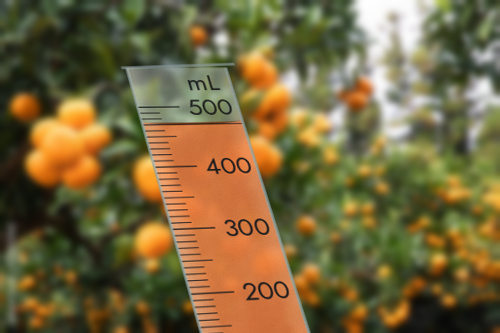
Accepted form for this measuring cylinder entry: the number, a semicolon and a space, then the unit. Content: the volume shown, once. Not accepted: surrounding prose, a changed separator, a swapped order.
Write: 470; mL
